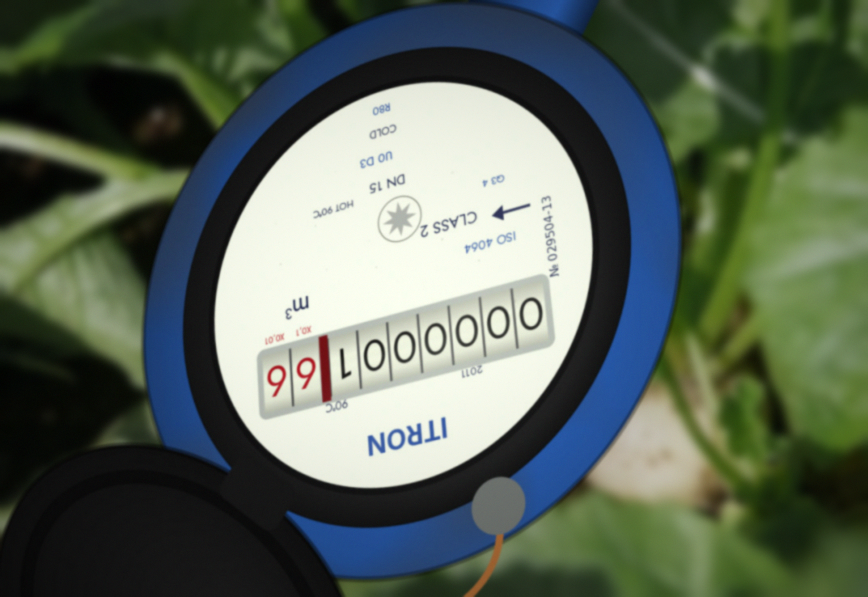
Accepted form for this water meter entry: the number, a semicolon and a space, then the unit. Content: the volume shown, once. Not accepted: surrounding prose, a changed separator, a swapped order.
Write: 1.66; m³
